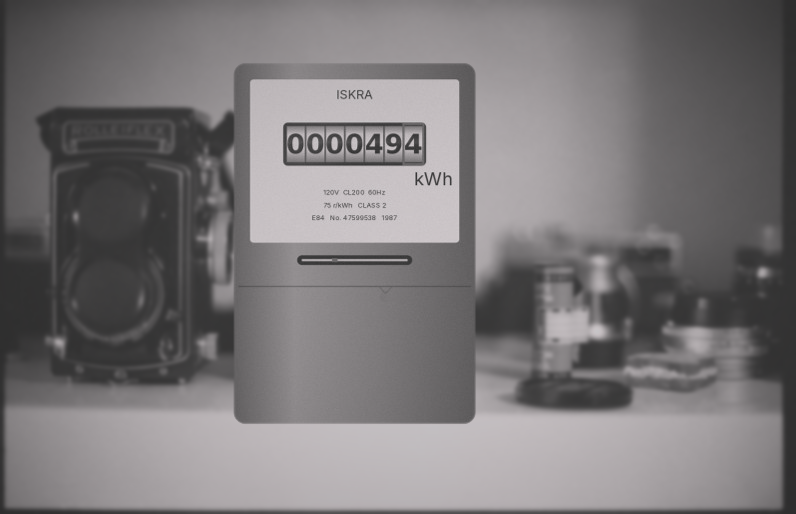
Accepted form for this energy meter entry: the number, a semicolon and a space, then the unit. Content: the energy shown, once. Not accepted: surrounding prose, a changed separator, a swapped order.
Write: 49.4; kWh
